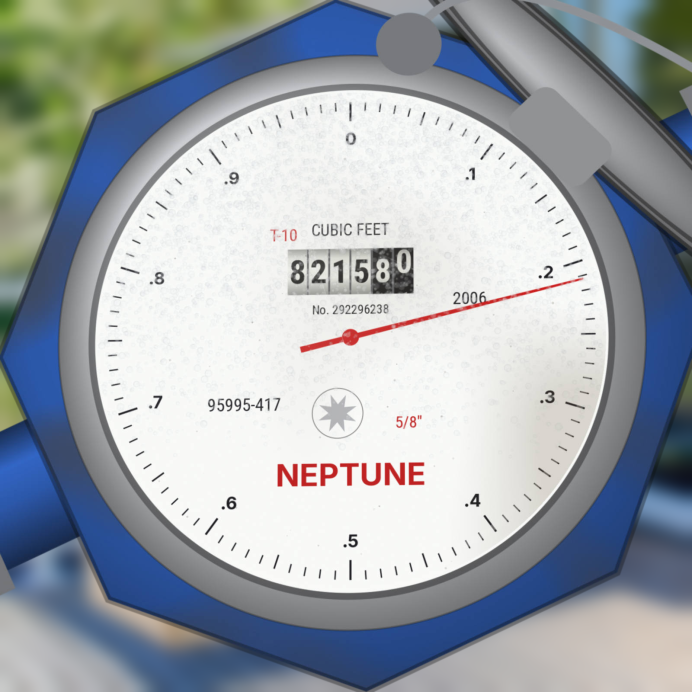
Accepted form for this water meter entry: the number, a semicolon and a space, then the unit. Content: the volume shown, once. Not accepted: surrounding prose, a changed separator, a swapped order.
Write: 821580.21; ft³
